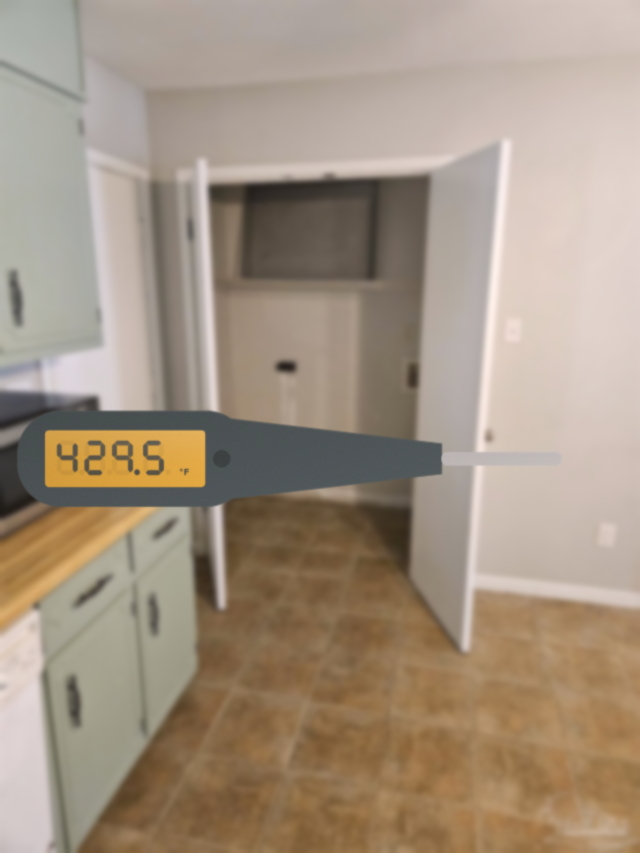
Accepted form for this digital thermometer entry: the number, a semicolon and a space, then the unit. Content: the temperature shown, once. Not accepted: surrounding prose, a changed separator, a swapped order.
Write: 429.5; °F
